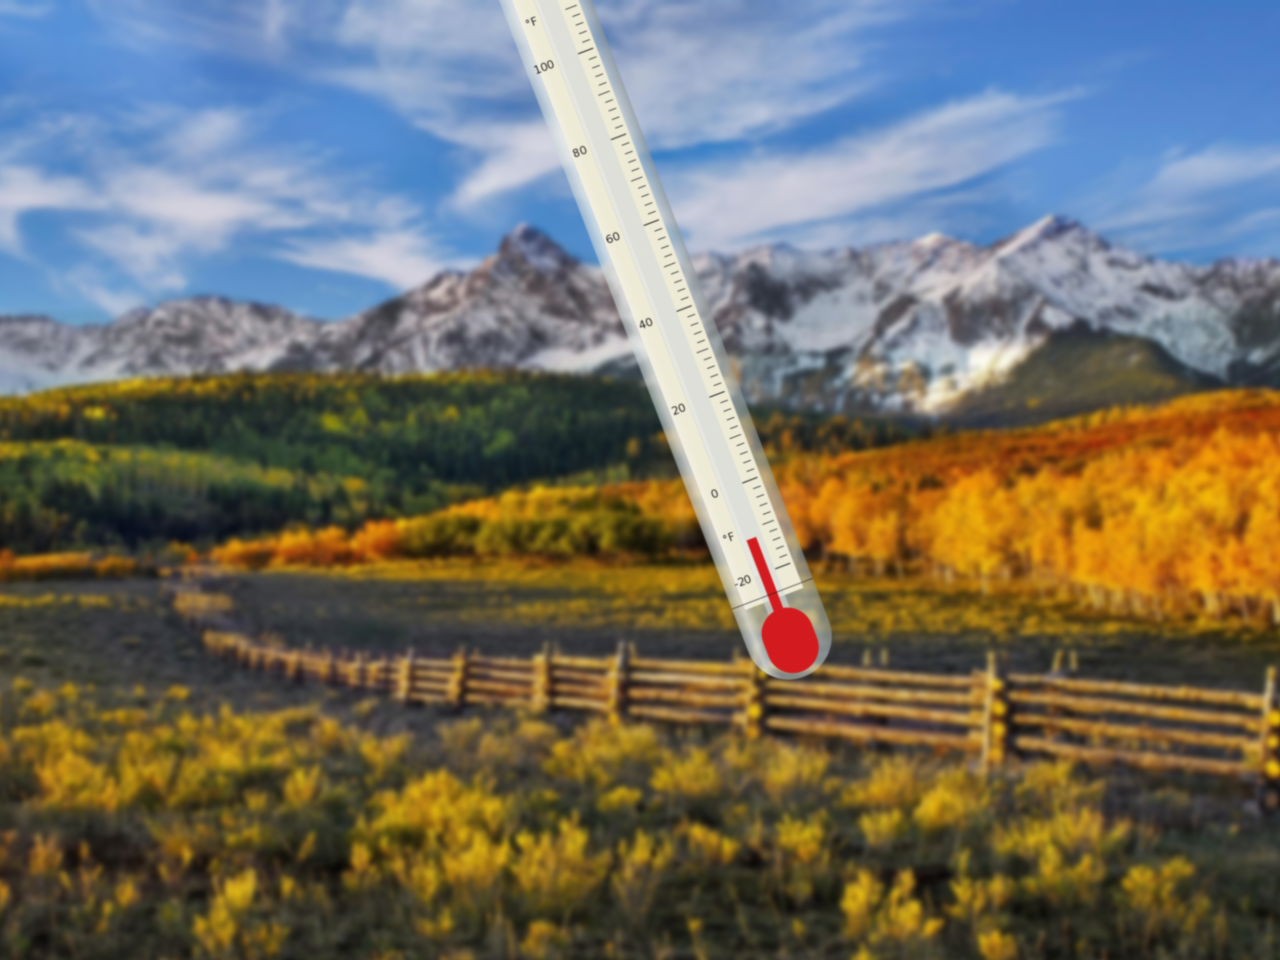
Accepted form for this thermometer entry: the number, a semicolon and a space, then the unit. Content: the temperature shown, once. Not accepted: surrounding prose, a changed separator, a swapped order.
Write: -12; °F
